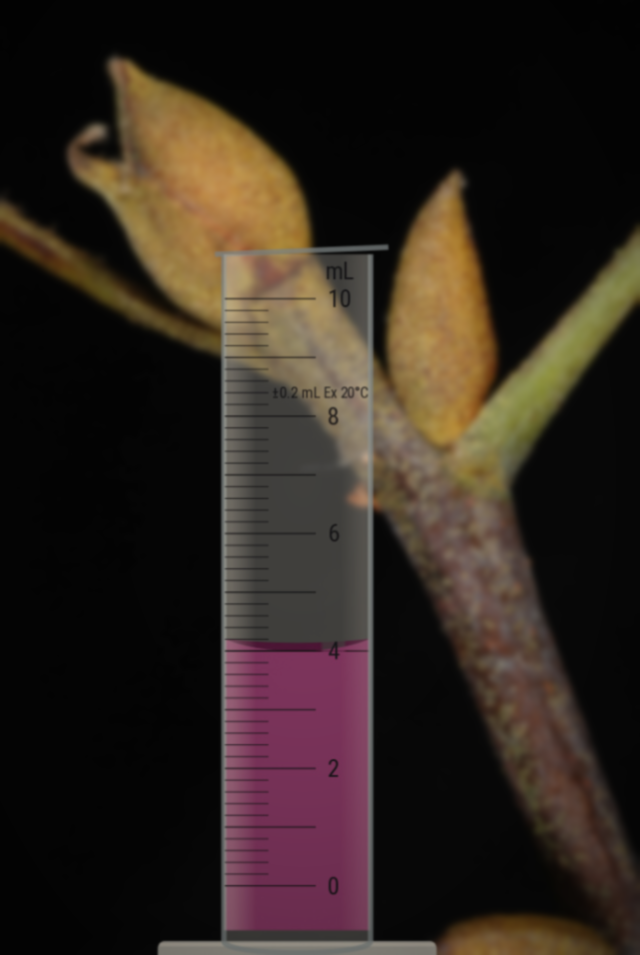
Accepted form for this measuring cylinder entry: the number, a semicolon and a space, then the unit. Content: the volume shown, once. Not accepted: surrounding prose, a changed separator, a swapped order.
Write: 4; mL
